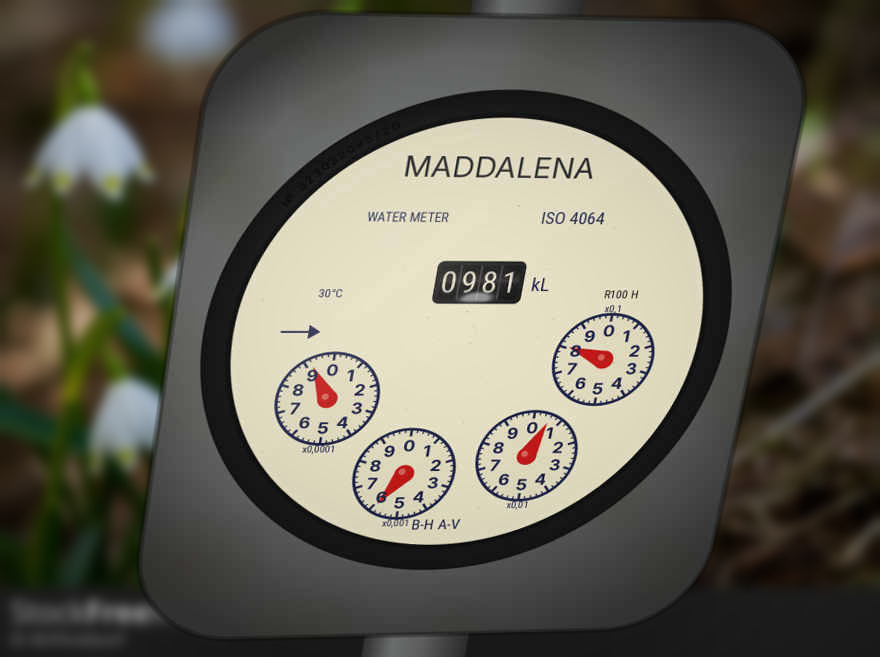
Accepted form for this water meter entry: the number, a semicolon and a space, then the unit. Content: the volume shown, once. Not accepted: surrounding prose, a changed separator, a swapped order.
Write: 981.8059; kL
